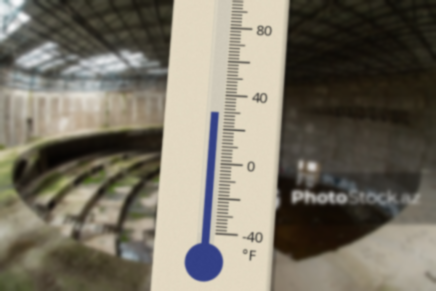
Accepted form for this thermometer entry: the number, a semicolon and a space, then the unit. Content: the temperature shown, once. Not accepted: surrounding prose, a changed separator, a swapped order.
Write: 30; °F
